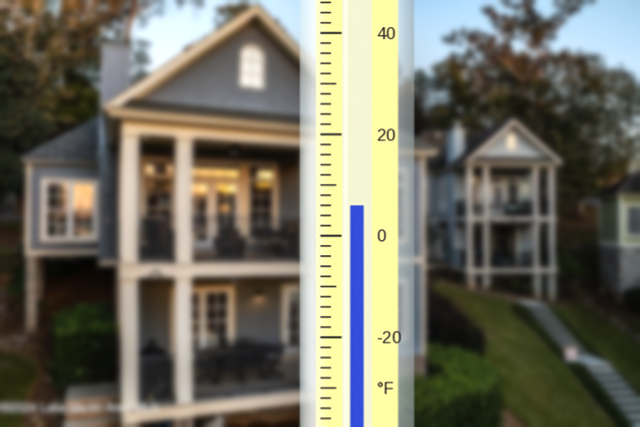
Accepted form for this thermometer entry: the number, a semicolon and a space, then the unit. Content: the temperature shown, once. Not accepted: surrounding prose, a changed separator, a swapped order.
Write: 6; °F
